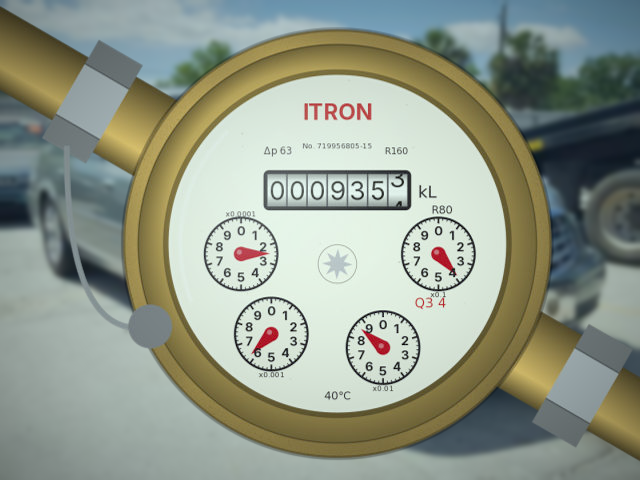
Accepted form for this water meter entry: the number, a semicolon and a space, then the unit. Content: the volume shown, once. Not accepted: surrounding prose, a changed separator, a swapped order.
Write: 9353.3862; kL
